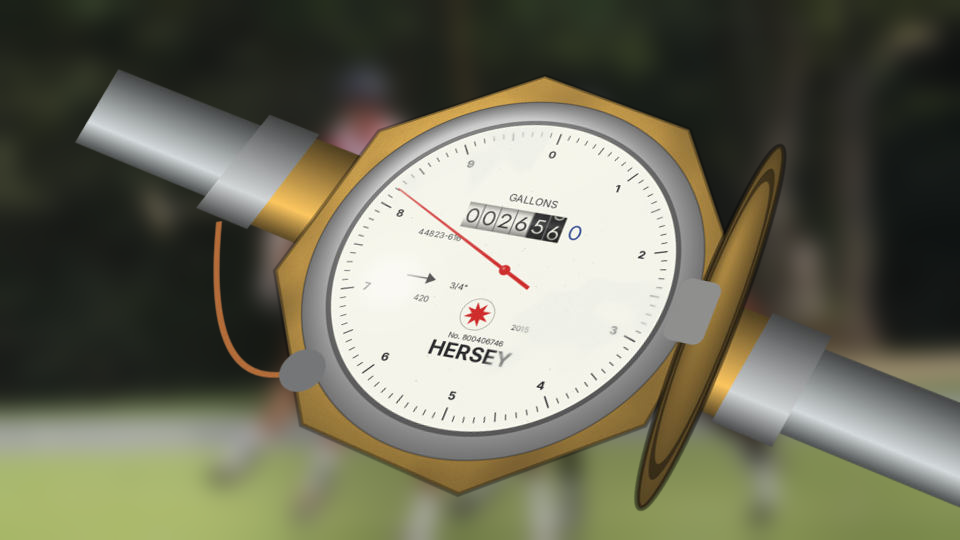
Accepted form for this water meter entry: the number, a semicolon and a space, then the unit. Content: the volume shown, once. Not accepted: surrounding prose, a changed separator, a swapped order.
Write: 26558.2; gal
